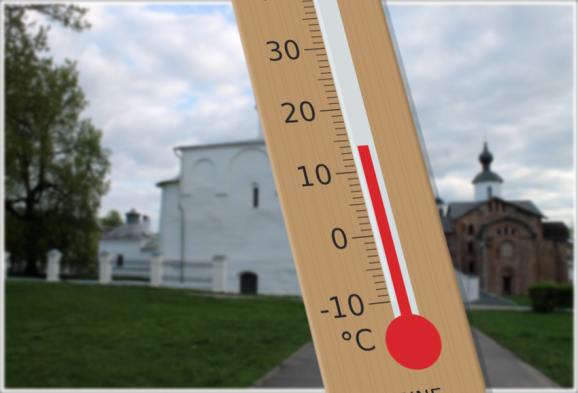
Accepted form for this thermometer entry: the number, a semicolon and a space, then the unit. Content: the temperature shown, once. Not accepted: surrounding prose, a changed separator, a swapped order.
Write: 14; °C
